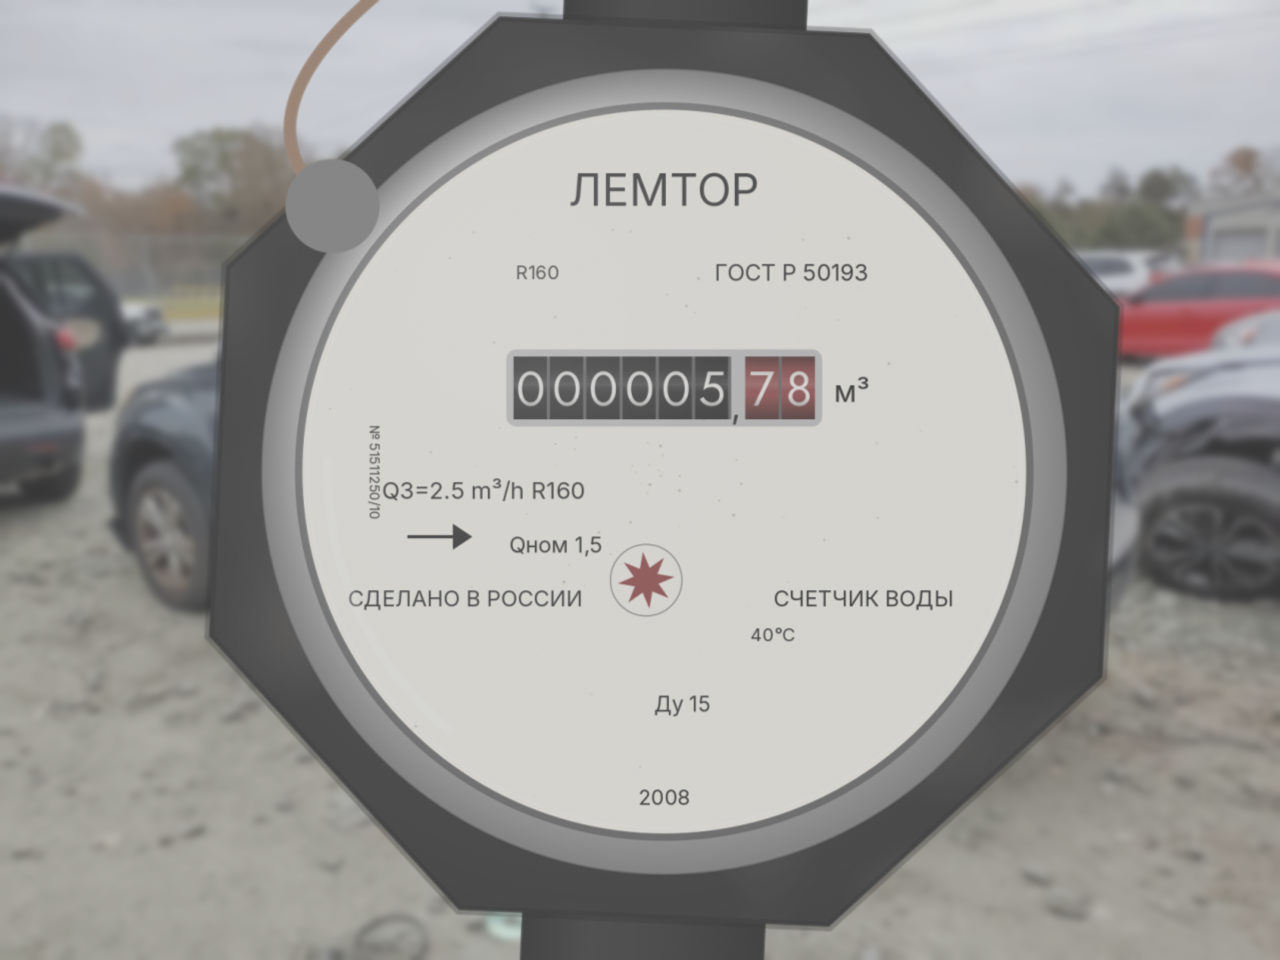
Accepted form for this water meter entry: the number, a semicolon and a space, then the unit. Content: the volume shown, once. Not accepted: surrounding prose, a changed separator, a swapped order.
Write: 5.78; m³
